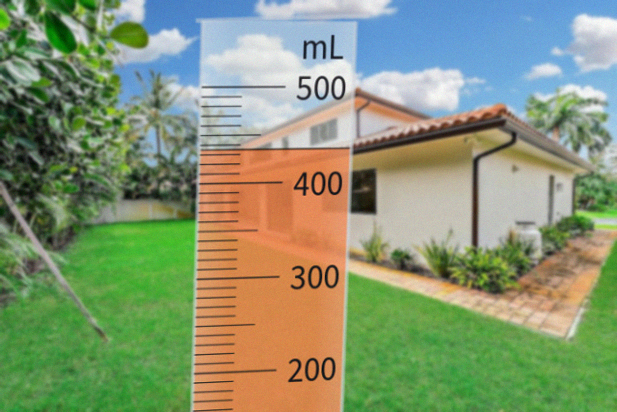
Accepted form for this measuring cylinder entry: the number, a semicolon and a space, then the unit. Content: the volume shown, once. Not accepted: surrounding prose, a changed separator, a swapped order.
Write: 435; mL
